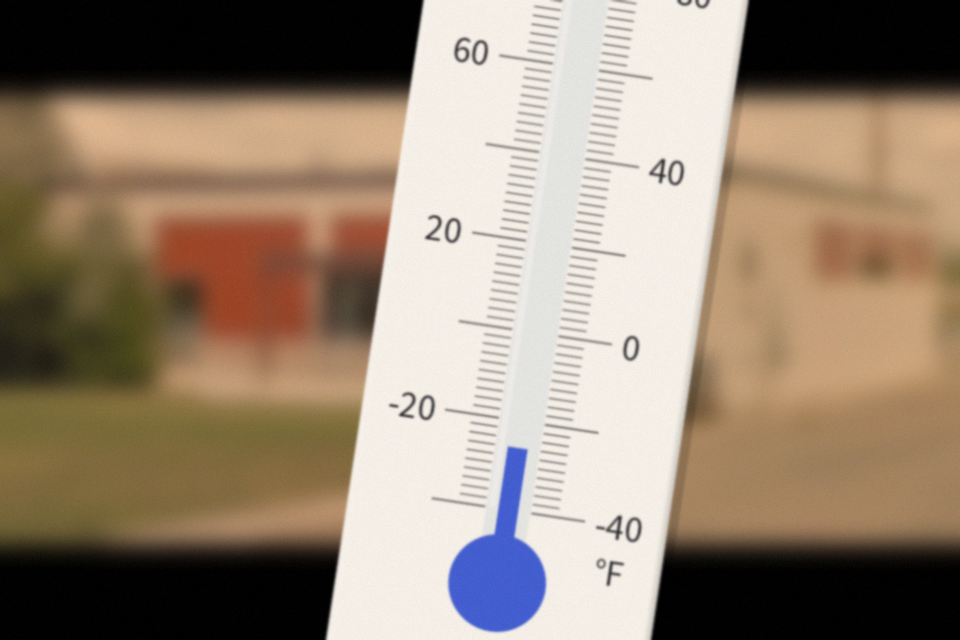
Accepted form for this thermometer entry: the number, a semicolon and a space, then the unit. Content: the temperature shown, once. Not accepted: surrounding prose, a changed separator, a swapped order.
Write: -26; °F
